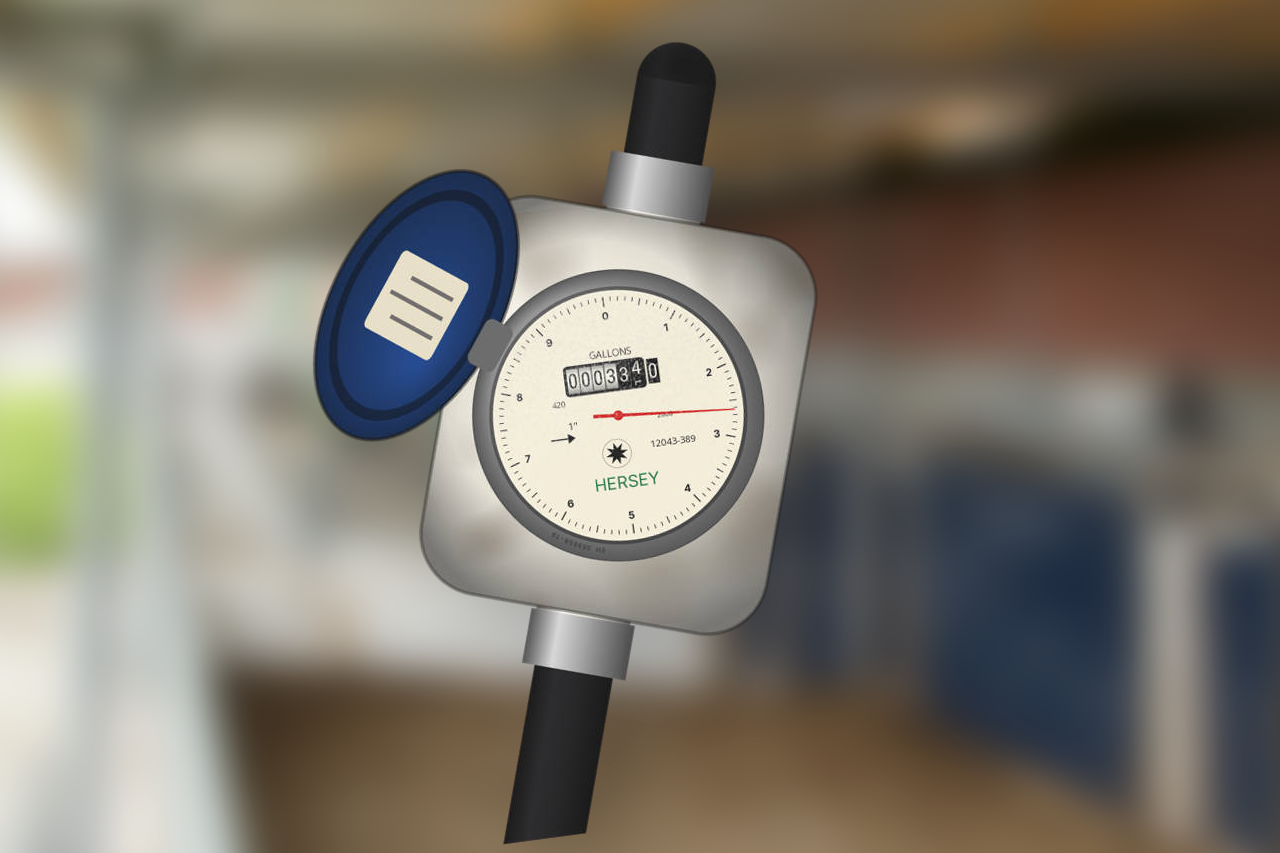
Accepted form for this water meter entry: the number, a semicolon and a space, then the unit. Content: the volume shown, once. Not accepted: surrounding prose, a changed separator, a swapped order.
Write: 3342.6; gal
